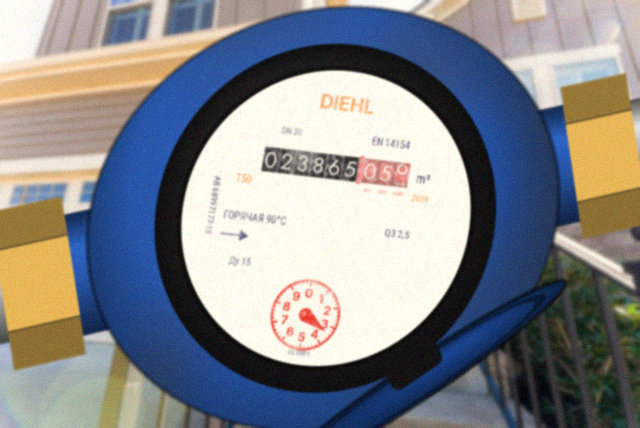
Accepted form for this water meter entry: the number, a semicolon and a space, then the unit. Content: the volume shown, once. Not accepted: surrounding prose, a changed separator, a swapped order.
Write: 23865.0563; m³
